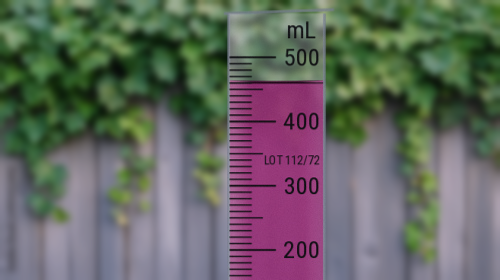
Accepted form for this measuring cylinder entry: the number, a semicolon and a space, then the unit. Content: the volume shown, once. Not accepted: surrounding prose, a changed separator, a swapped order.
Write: 460; mL
